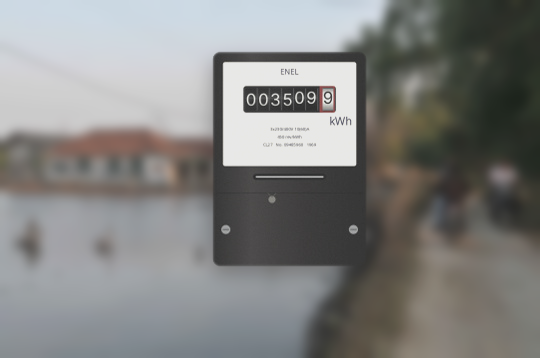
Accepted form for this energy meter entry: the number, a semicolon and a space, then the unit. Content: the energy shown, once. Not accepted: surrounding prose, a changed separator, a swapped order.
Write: 3509.9; kWh
